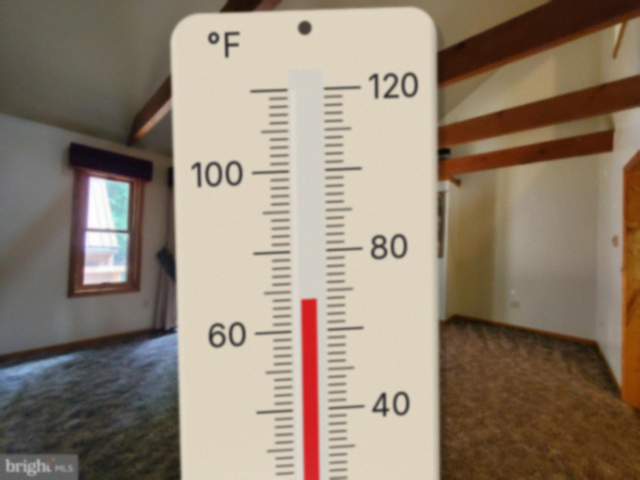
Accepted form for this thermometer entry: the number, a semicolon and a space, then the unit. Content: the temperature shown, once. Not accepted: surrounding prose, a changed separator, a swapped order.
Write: 68; °F
